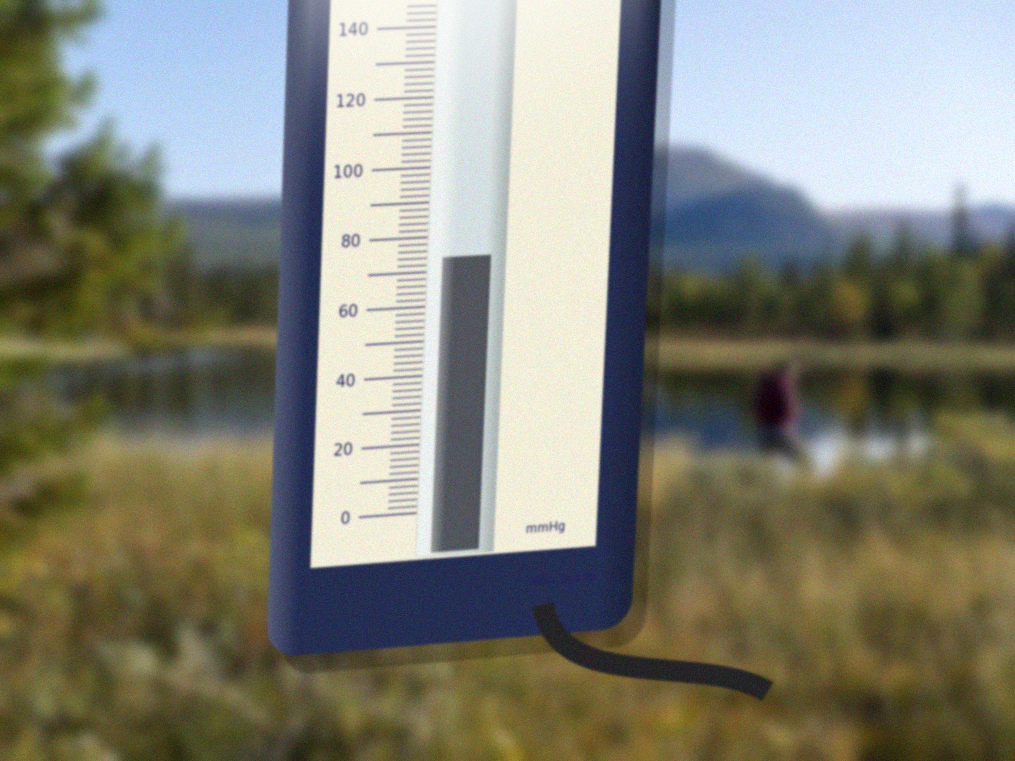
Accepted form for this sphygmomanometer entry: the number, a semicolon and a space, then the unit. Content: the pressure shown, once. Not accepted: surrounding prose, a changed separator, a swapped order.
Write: 74; mmHg
